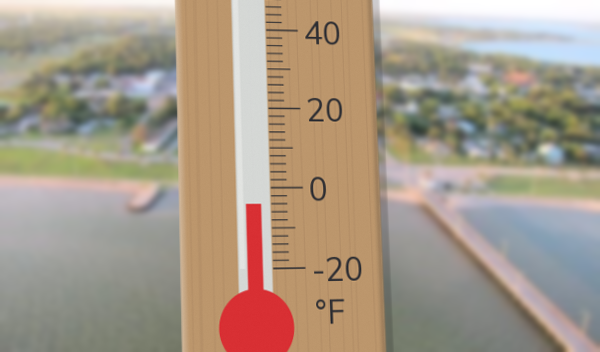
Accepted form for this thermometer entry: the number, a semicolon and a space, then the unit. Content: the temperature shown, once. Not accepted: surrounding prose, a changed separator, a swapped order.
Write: -4; °F
